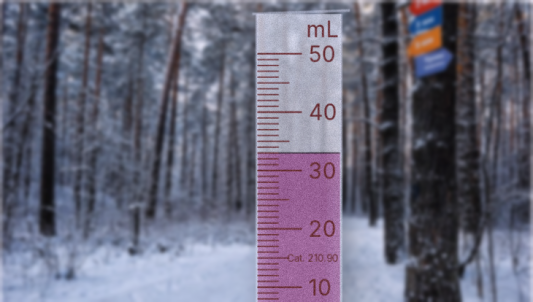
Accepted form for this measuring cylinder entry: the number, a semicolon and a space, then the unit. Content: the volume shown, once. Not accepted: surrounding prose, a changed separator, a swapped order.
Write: 33; mL
